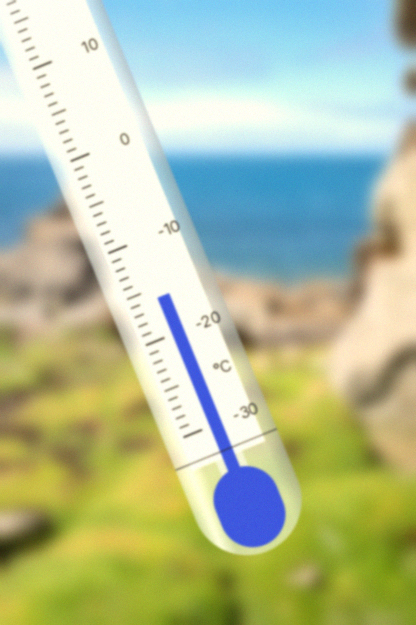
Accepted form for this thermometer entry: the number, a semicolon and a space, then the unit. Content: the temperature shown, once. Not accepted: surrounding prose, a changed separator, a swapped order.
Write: -16; °C
